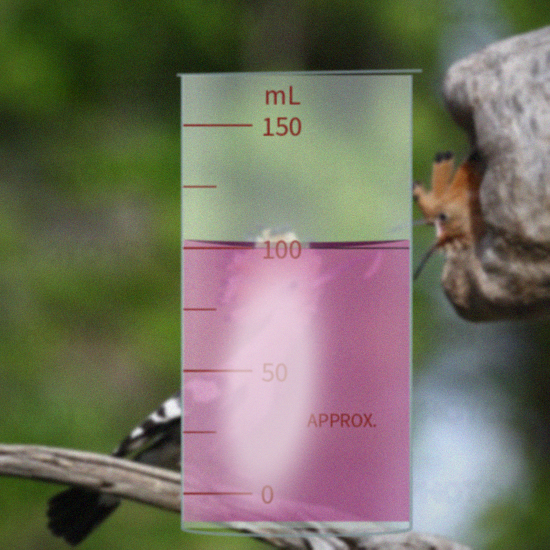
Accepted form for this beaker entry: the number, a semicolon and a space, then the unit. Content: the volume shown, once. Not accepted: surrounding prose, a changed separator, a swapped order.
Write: 100; mL
